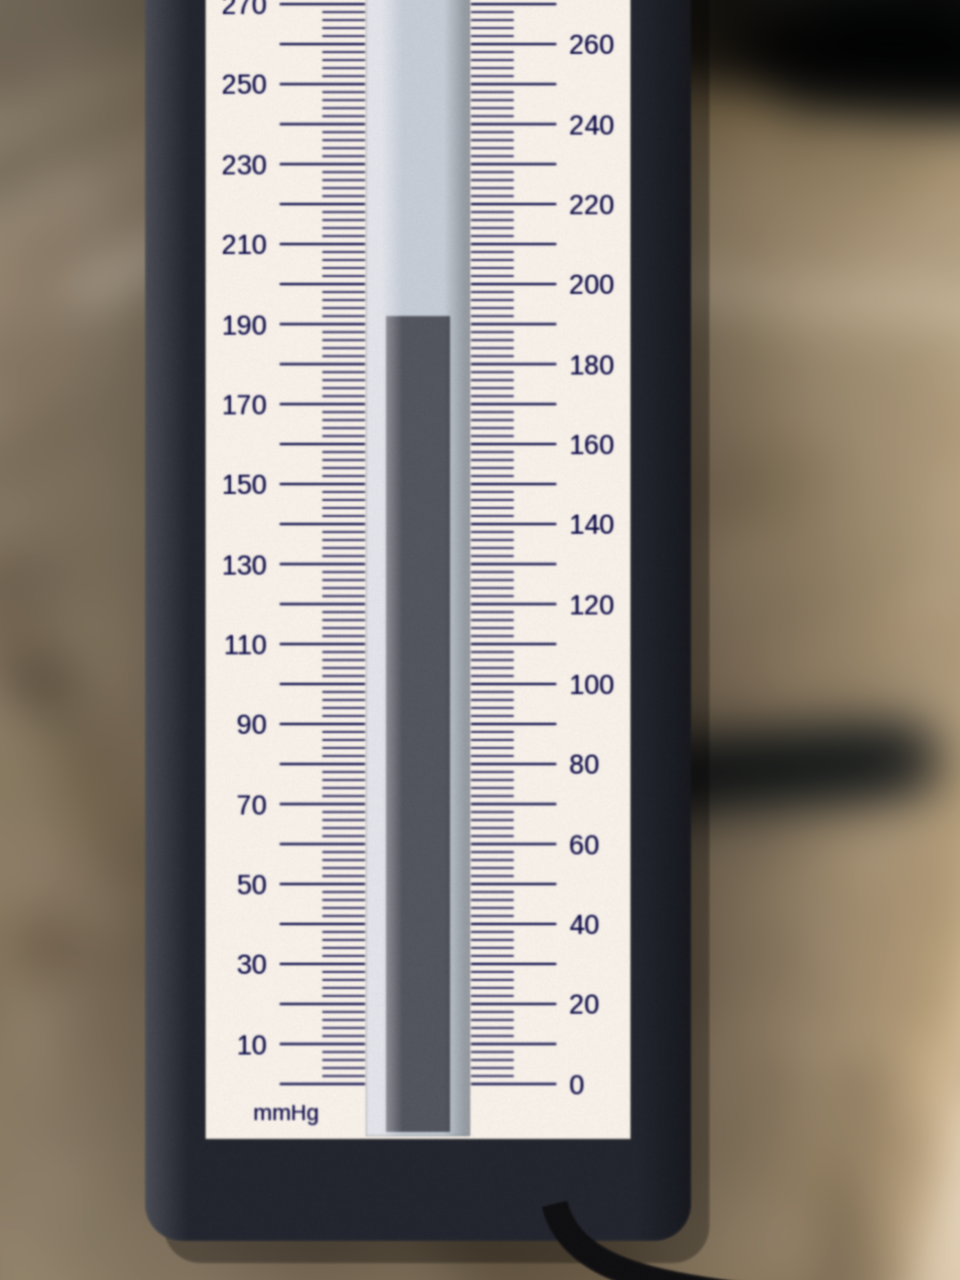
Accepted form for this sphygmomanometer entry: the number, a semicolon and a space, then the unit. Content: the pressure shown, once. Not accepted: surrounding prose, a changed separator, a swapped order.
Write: 192; mmHg
